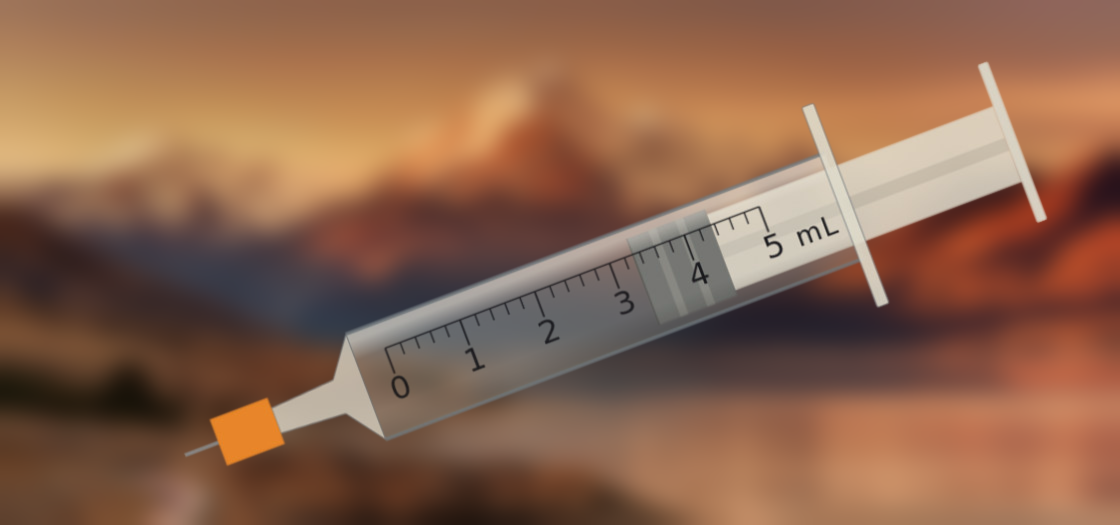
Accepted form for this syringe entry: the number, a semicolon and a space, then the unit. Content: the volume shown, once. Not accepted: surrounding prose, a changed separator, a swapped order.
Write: 3.3; mL
